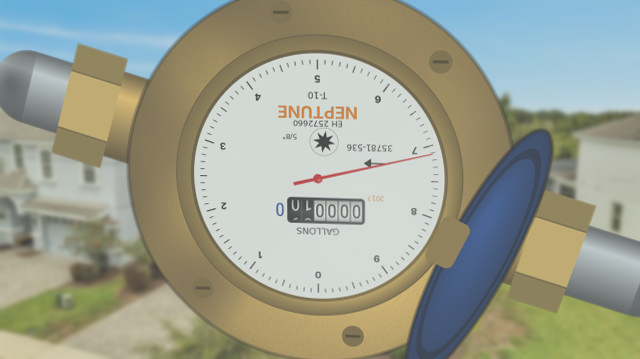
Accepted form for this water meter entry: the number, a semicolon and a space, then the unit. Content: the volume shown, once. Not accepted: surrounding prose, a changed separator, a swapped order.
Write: 97.1; gal
